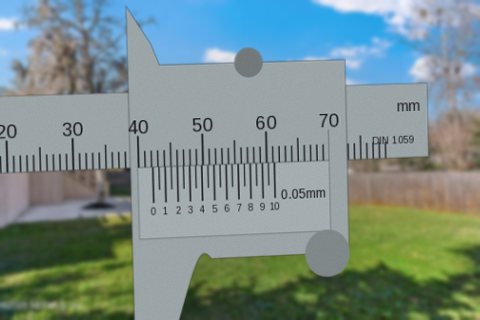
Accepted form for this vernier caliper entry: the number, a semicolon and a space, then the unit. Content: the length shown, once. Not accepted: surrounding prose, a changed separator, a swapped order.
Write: 42.2; mm
